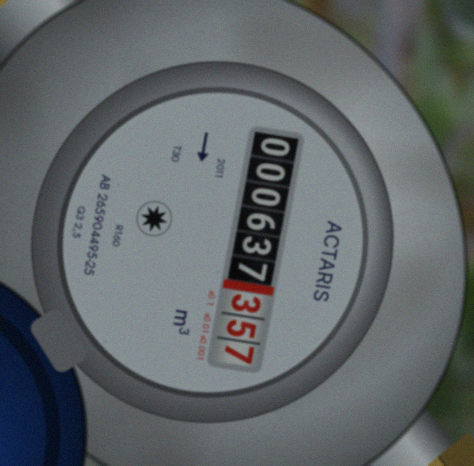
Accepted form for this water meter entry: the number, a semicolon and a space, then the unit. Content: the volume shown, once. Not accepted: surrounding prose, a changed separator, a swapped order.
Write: 637.357; m³
